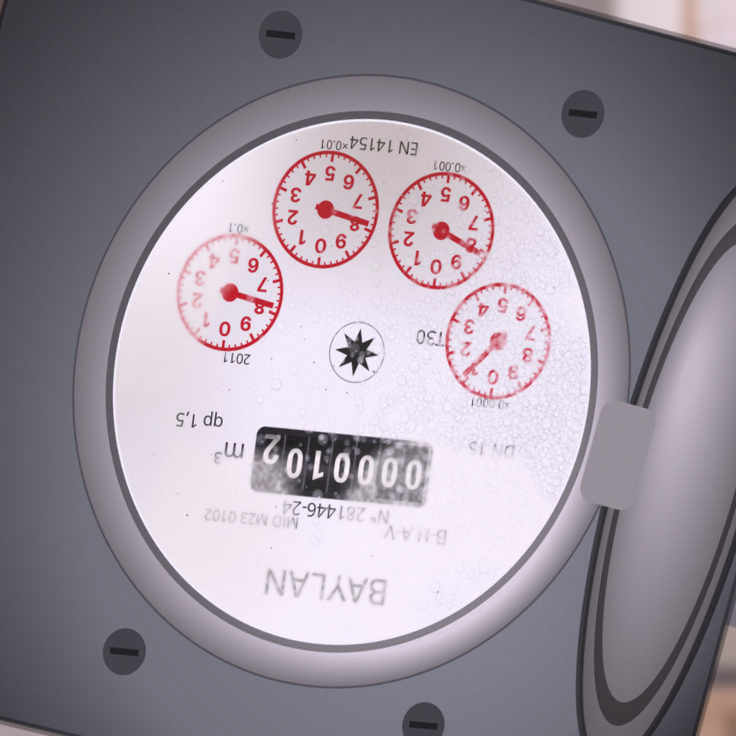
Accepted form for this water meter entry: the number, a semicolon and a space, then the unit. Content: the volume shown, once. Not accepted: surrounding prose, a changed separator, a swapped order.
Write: 101.7781; m³
